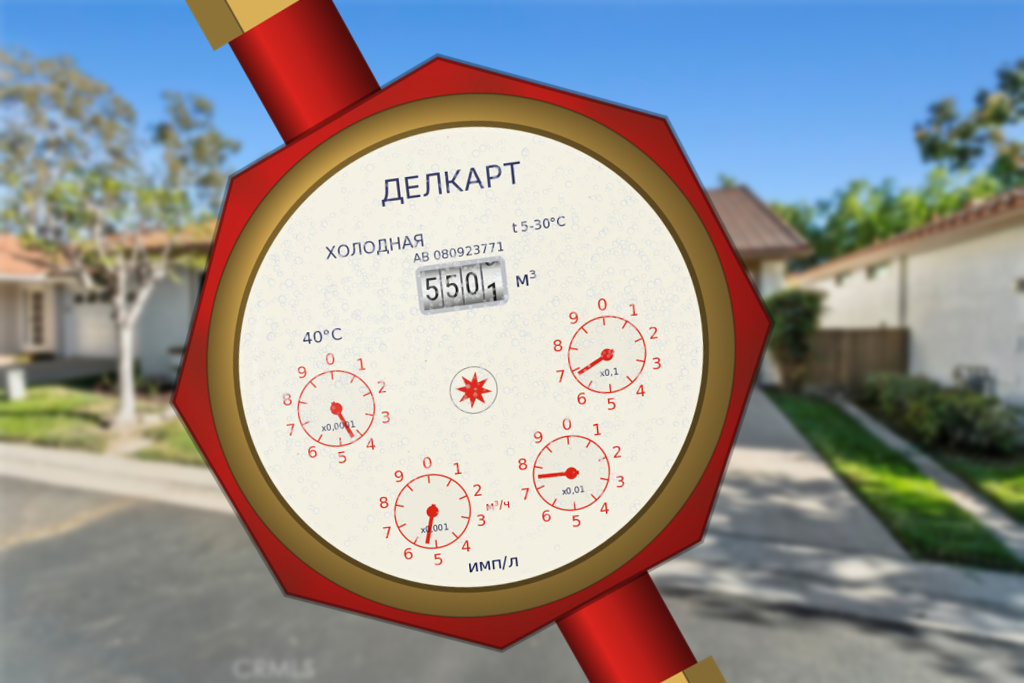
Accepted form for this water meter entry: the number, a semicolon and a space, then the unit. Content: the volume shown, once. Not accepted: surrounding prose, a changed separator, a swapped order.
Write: 5500.6754; m³
